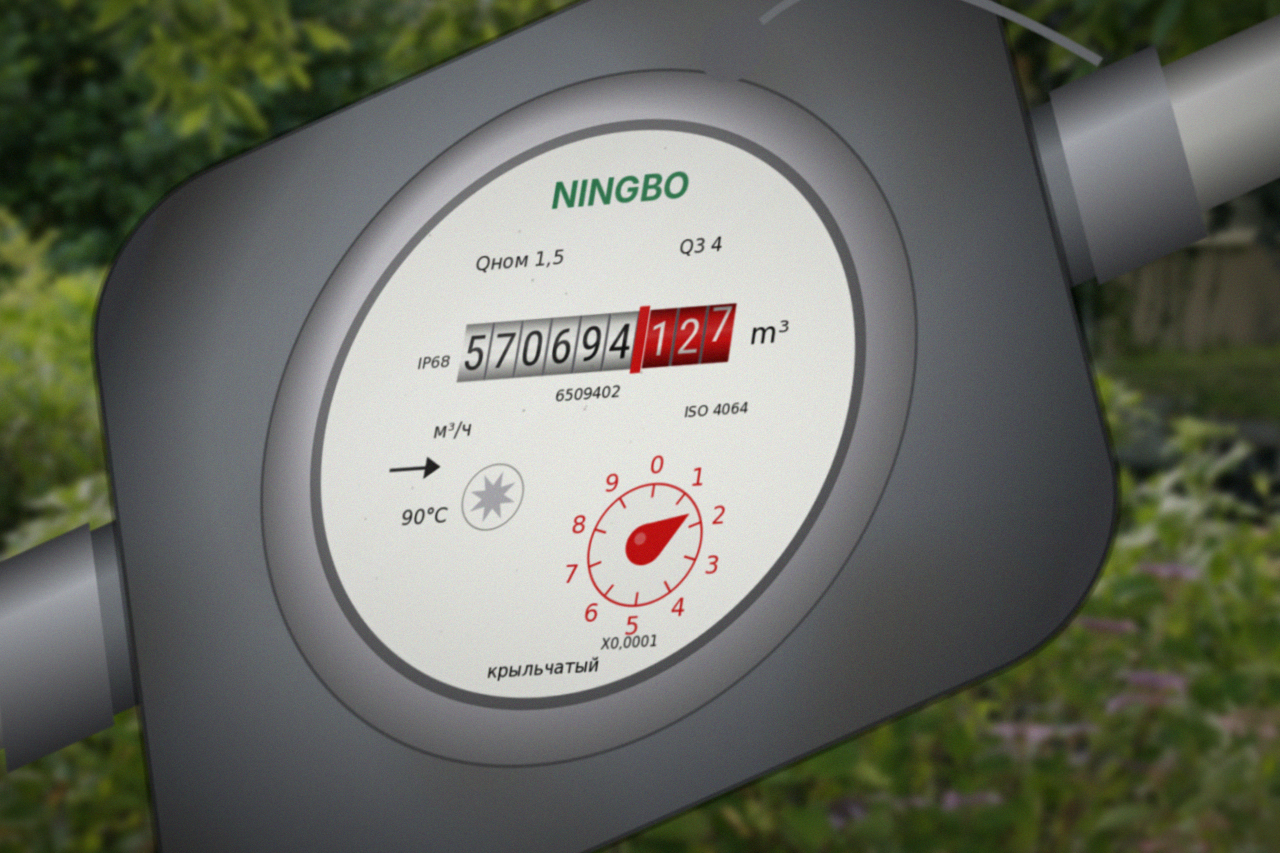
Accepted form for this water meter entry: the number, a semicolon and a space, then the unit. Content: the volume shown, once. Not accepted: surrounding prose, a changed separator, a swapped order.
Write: 570694.1271; m³
